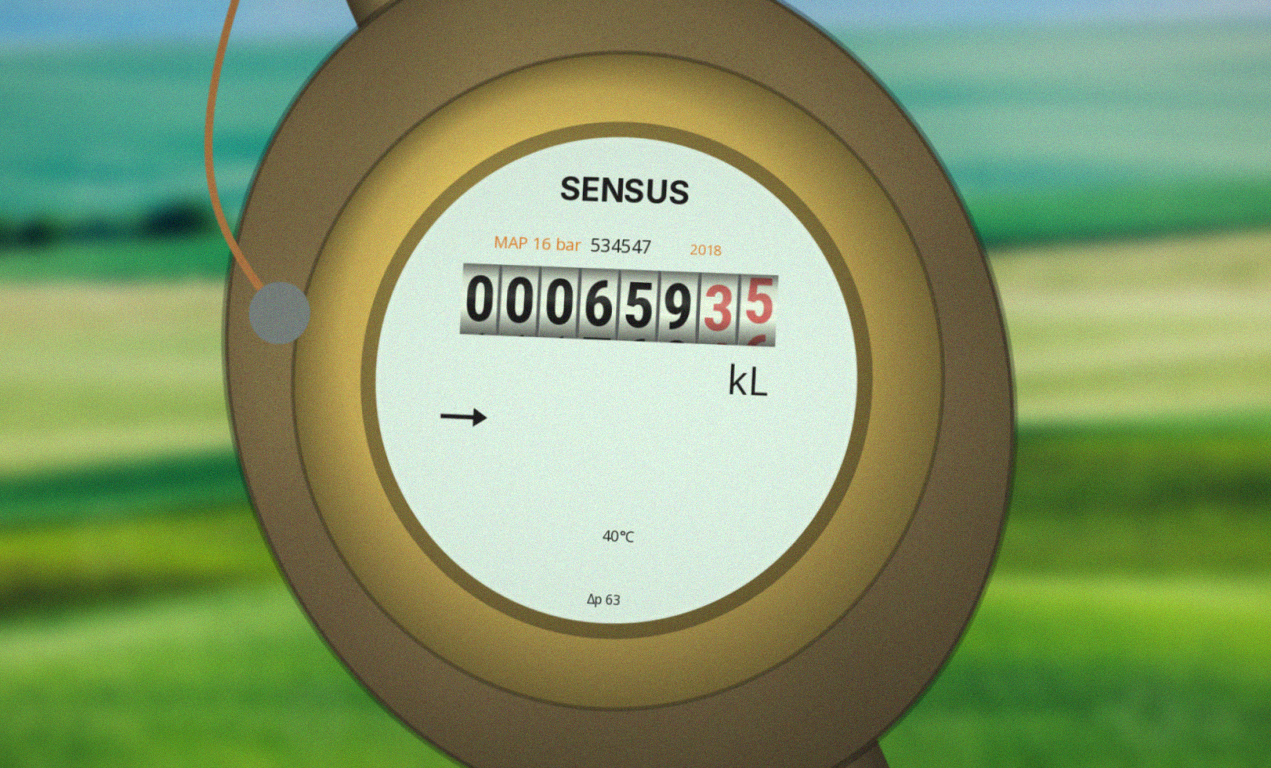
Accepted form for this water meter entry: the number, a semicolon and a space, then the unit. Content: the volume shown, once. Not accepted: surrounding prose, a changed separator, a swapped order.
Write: 659.35; kL
